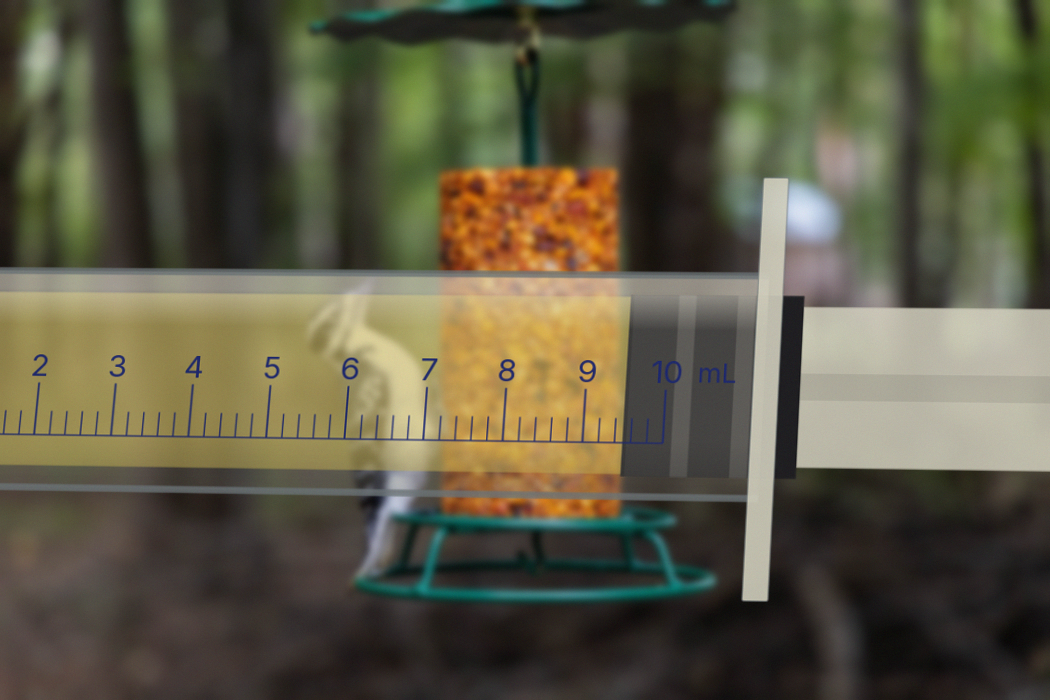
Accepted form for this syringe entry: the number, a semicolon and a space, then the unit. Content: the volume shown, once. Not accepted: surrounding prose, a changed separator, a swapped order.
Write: 9.5; mL
